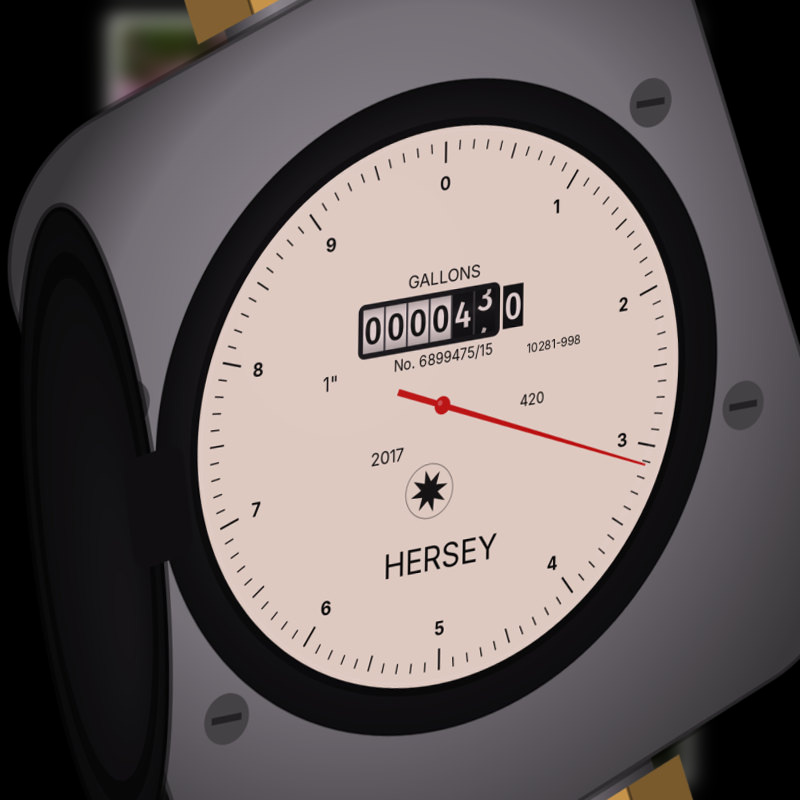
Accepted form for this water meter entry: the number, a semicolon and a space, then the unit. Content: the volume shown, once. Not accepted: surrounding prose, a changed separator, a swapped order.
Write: 433.1; gal
